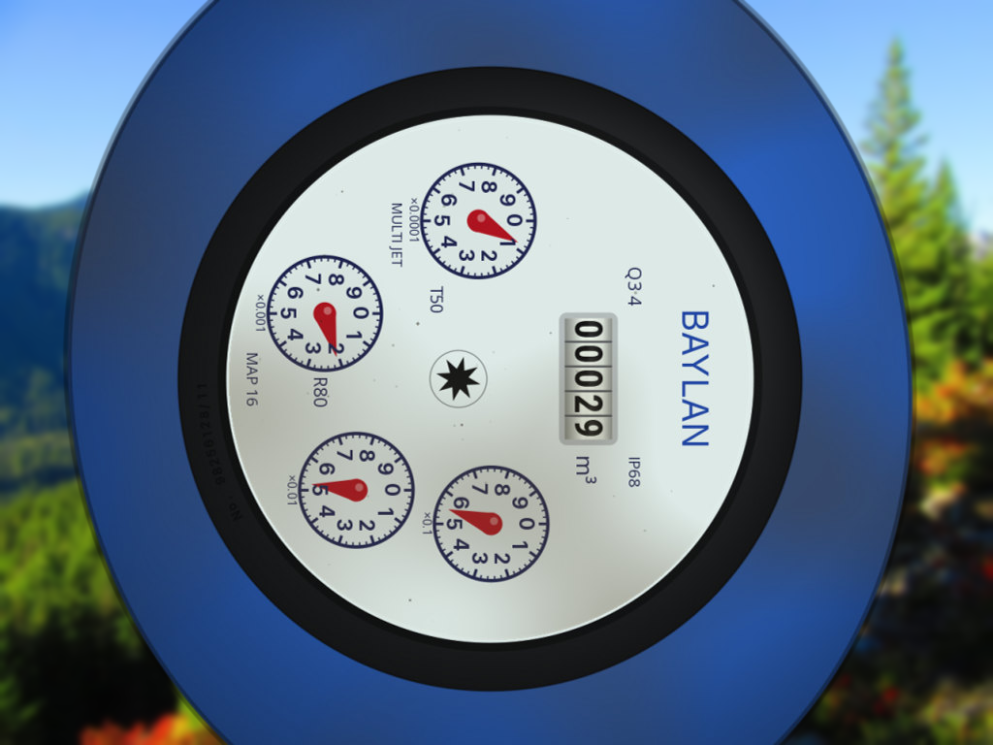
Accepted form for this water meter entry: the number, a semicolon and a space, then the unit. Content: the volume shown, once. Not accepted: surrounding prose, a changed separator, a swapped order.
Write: 29.5520; m³
